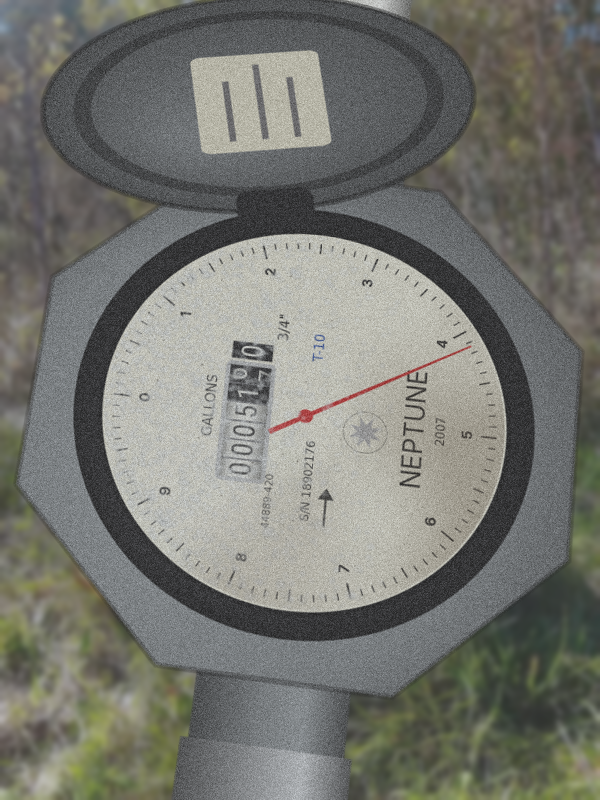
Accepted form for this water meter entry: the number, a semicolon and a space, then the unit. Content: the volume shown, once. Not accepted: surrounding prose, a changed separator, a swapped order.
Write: 5164.1; gal
